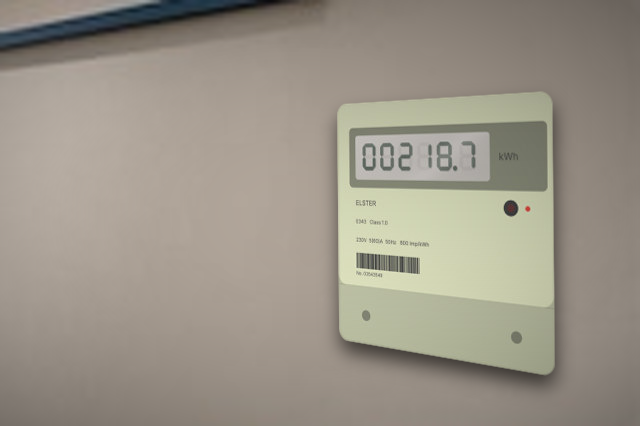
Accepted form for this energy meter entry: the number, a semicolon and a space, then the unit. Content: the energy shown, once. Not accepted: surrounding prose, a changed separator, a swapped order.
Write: 218.7; kWh
